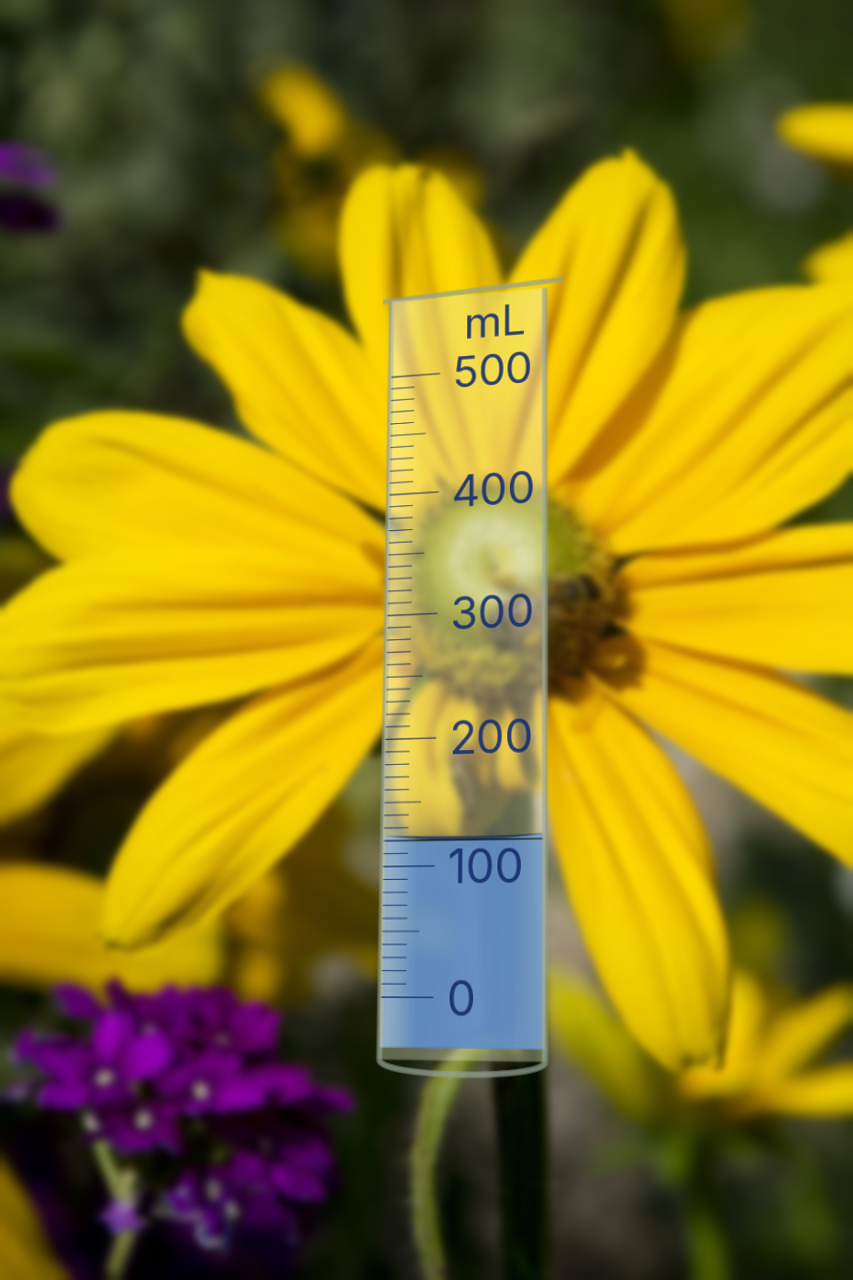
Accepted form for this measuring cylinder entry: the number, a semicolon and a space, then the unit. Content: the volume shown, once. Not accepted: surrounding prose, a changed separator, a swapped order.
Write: 120; mL
